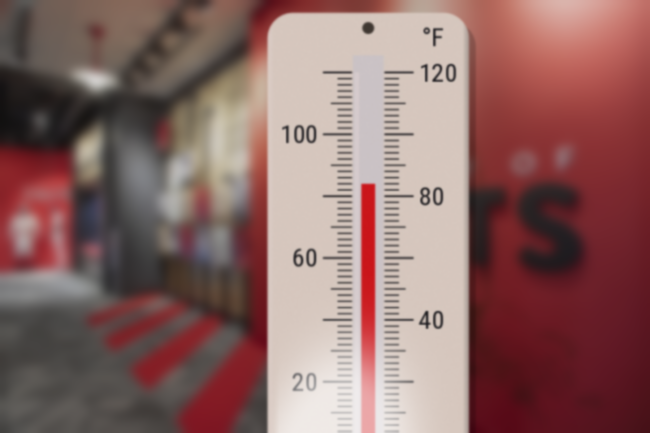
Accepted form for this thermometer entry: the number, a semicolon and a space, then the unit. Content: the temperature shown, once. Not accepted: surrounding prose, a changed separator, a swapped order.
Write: 84; °F
